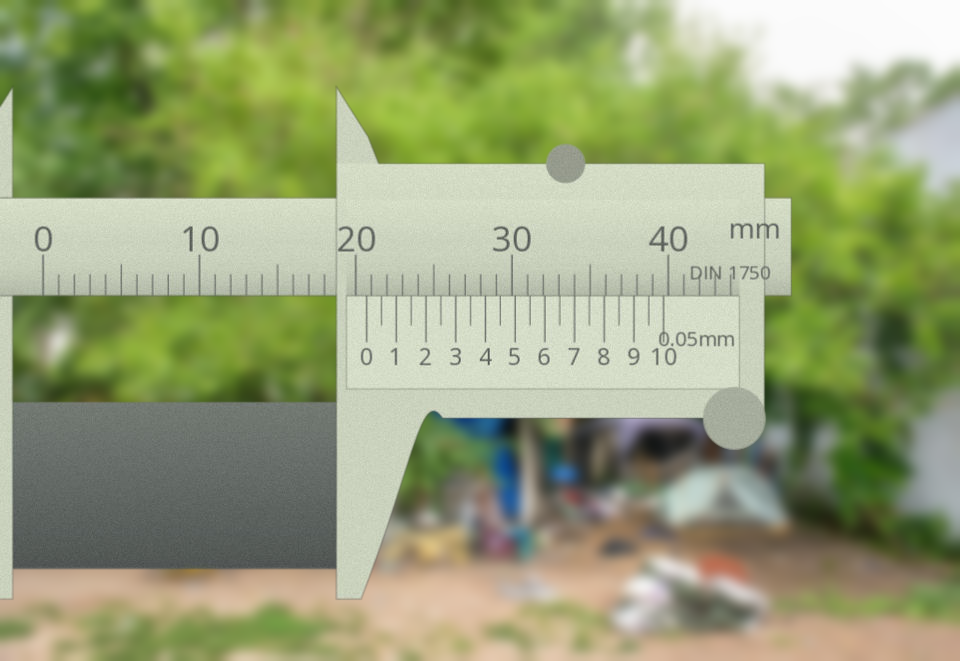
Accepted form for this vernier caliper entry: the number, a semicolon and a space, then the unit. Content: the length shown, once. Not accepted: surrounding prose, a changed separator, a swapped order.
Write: 20.7; mm
